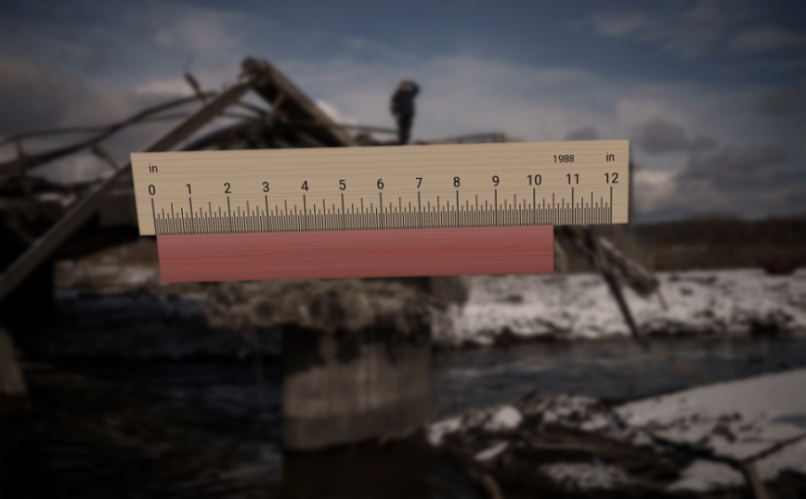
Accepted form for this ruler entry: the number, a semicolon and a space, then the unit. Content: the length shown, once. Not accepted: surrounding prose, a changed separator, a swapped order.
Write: 10.5; in
